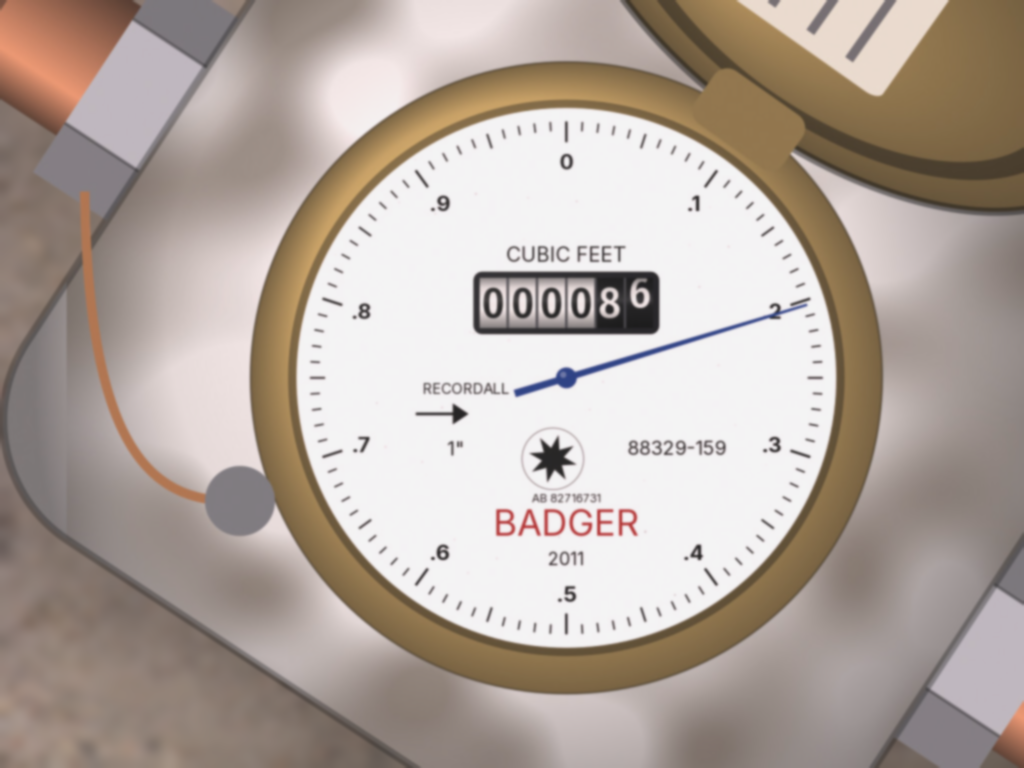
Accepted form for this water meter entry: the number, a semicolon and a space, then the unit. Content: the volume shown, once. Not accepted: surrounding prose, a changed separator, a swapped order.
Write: 86.20; ft³
